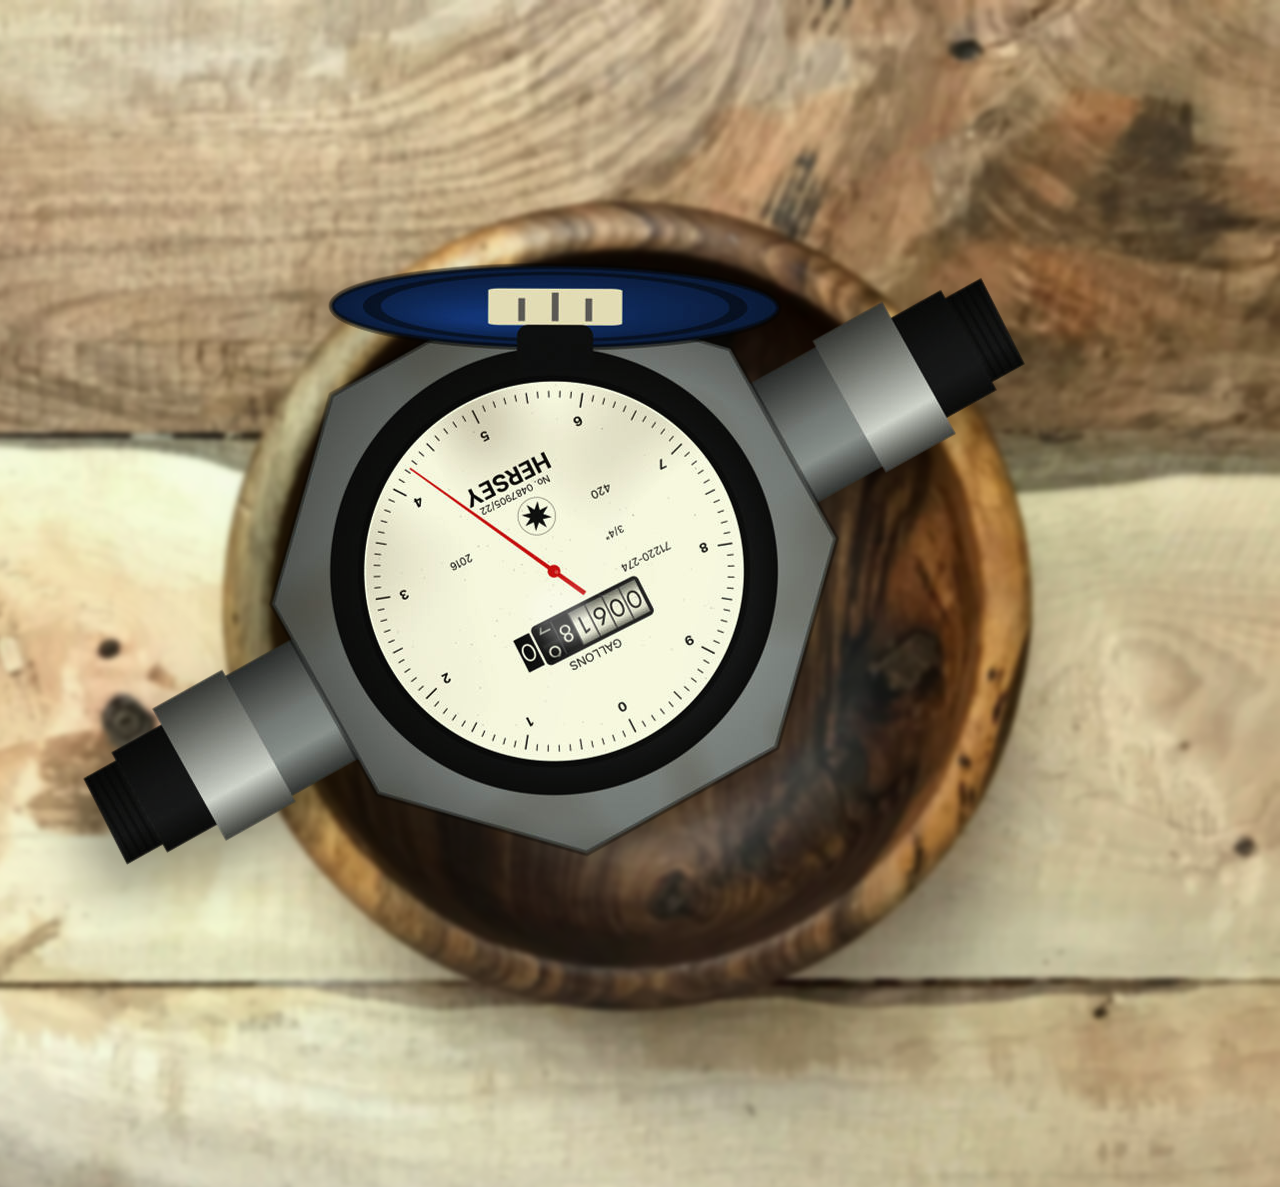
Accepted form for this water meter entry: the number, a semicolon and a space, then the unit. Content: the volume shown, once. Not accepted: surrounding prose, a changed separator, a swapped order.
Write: 61864.2; gal
